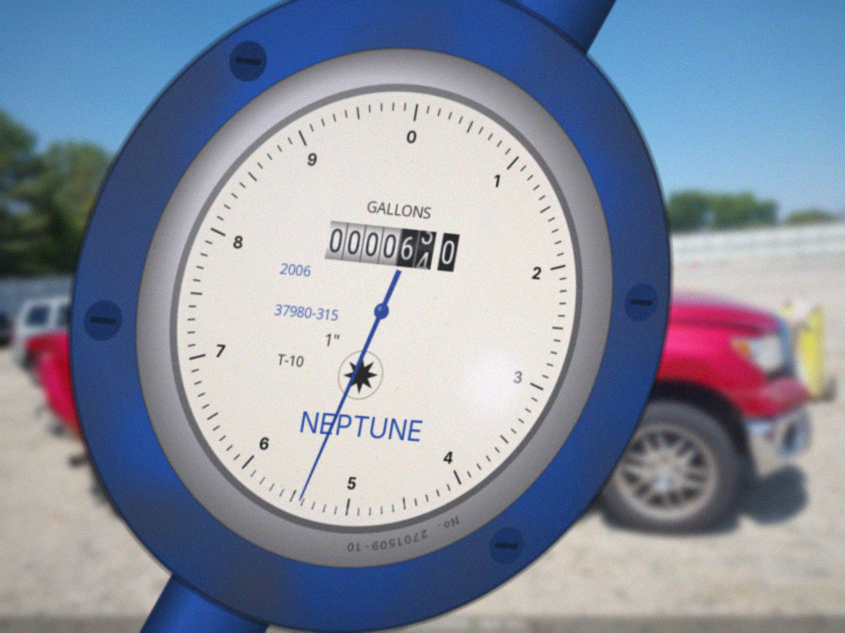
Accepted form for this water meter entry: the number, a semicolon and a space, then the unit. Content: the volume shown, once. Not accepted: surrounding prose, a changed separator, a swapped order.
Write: 635.4; gal
